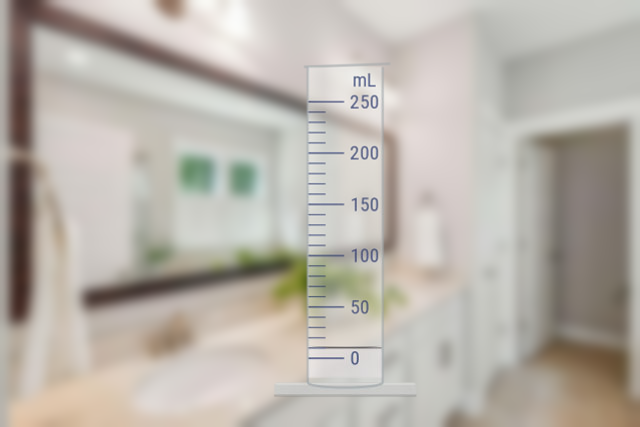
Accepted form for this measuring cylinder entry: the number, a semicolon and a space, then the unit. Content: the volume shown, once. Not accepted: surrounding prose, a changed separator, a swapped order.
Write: 10; mL
